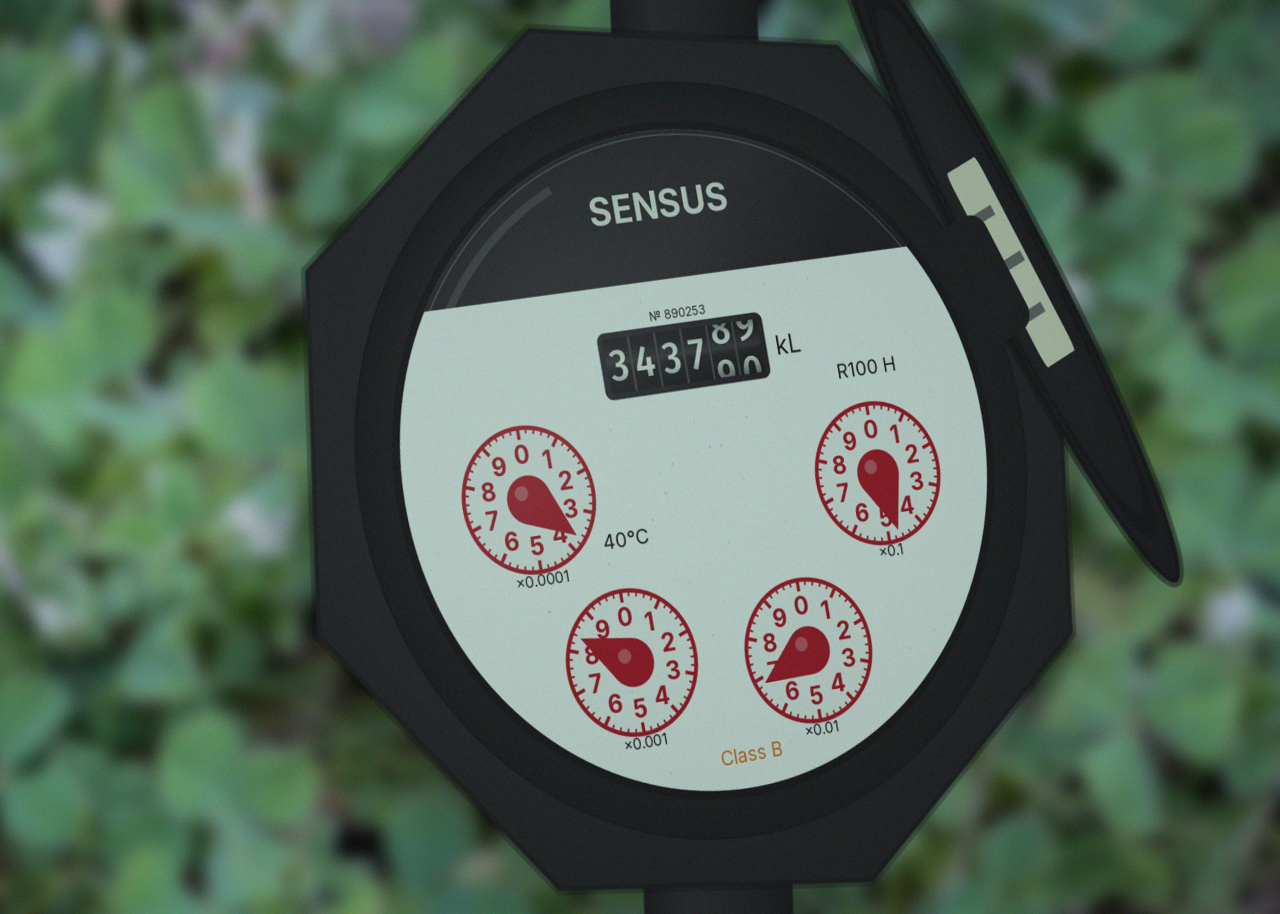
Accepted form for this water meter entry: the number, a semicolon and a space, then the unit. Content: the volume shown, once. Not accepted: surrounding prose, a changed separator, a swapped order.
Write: 343789.4683; kL
